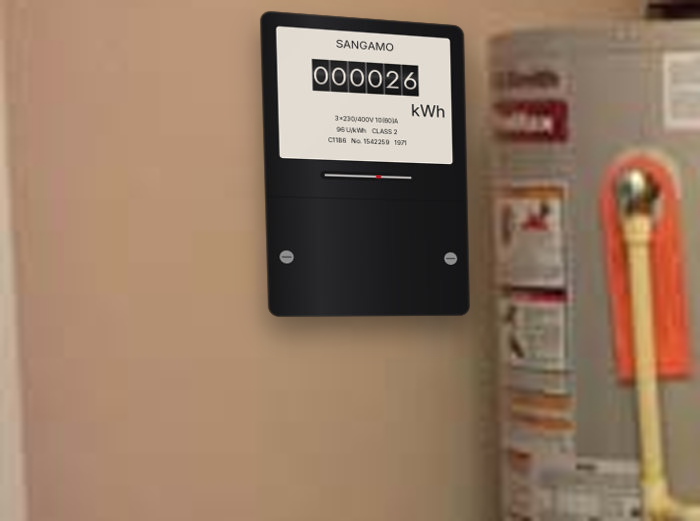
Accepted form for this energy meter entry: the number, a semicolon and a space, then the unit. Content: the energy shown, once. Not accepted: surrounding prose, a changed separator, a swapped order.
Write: 26; kWh
